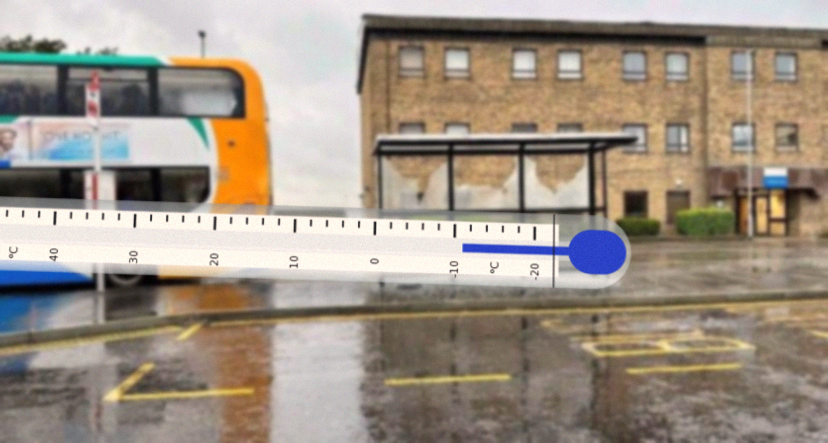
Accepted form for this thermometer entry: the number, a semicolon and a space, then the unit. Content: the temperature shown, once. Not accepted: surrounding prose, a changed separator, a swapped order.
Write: -11; °C
